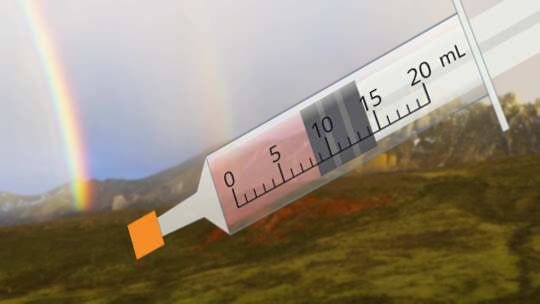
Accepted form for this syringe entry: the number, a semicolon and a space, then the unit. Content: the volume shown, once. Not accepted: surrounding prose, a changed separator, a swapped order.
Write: 8.5; mL
